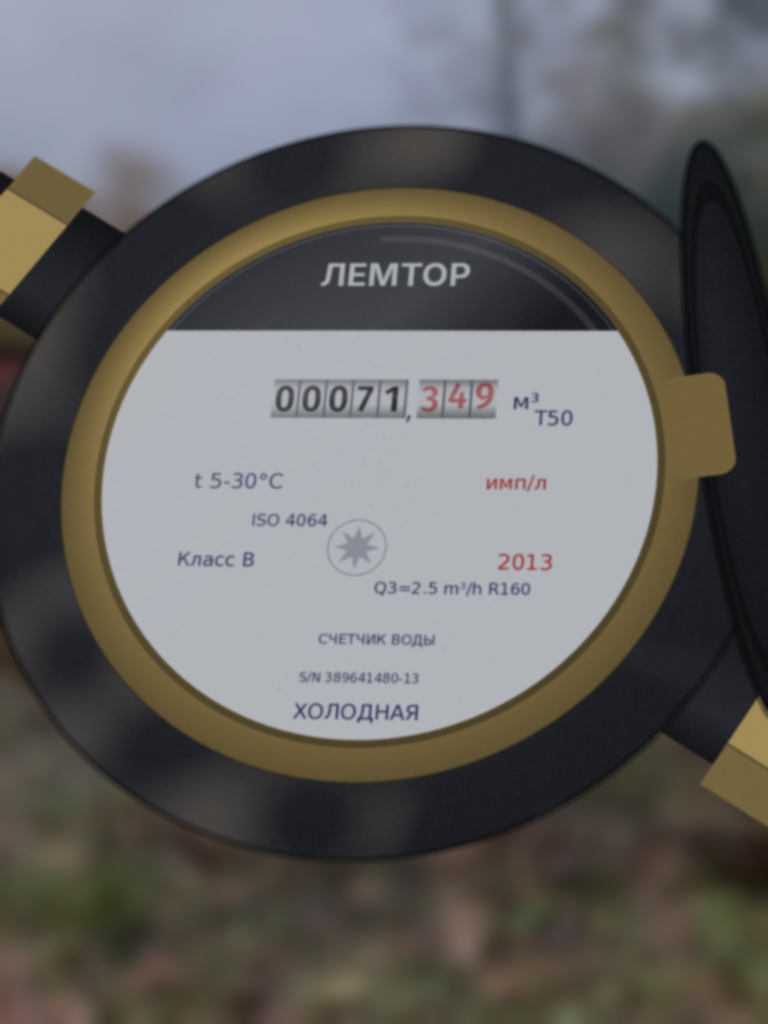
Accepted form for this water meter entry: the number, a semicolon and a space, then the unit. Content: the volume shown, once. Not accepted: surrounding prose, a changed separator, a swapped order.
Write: 71.349; m³
